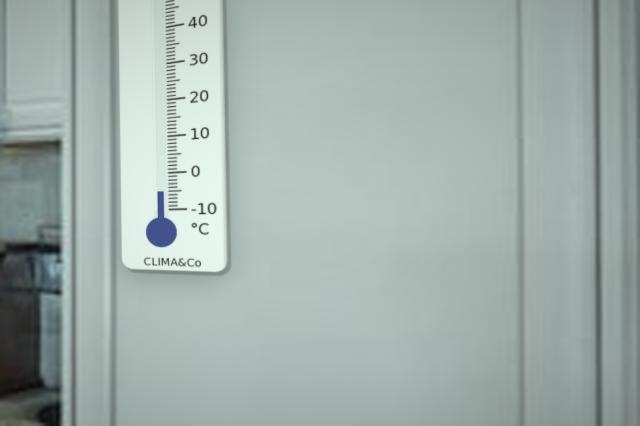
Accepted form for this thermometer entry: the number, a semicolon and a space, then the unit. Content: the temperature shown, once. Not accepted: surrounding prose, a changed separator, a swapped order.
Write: -5; °C
